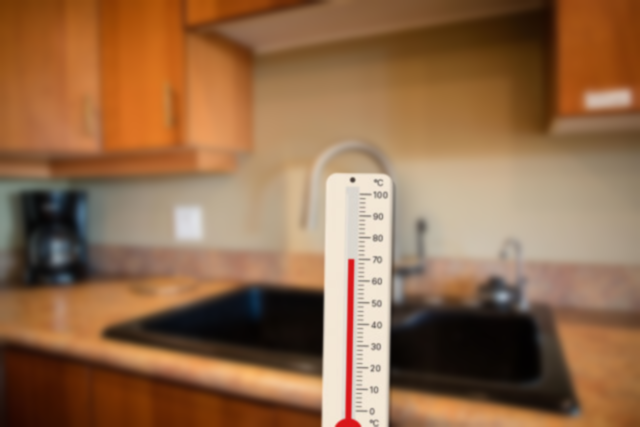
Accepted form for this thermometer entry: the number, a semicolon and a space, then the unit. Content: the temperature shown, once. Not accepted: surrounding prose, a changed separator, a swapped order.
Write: 70; °C
